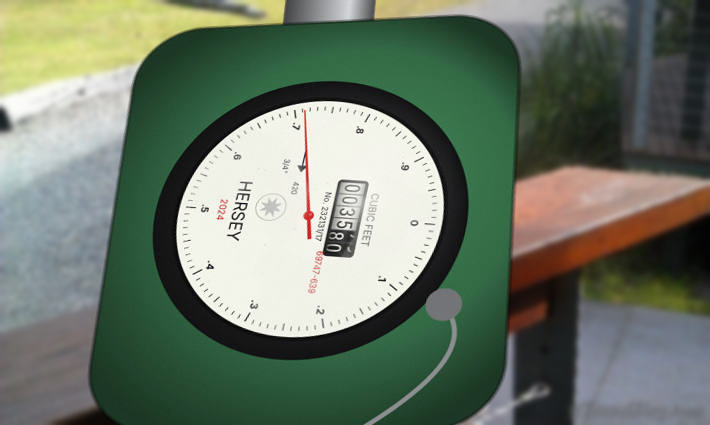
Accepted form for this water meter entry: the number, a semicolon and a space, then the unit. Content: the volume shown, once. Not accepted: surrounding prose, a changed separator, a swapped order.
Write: 3579.71; ft³
